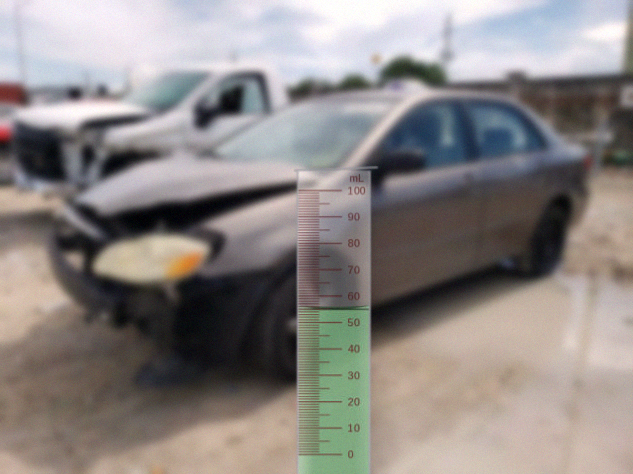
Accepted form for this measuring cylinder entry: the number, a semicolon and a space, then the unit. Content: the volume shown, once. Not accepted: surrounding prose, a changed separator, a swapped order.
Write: 55; mL
